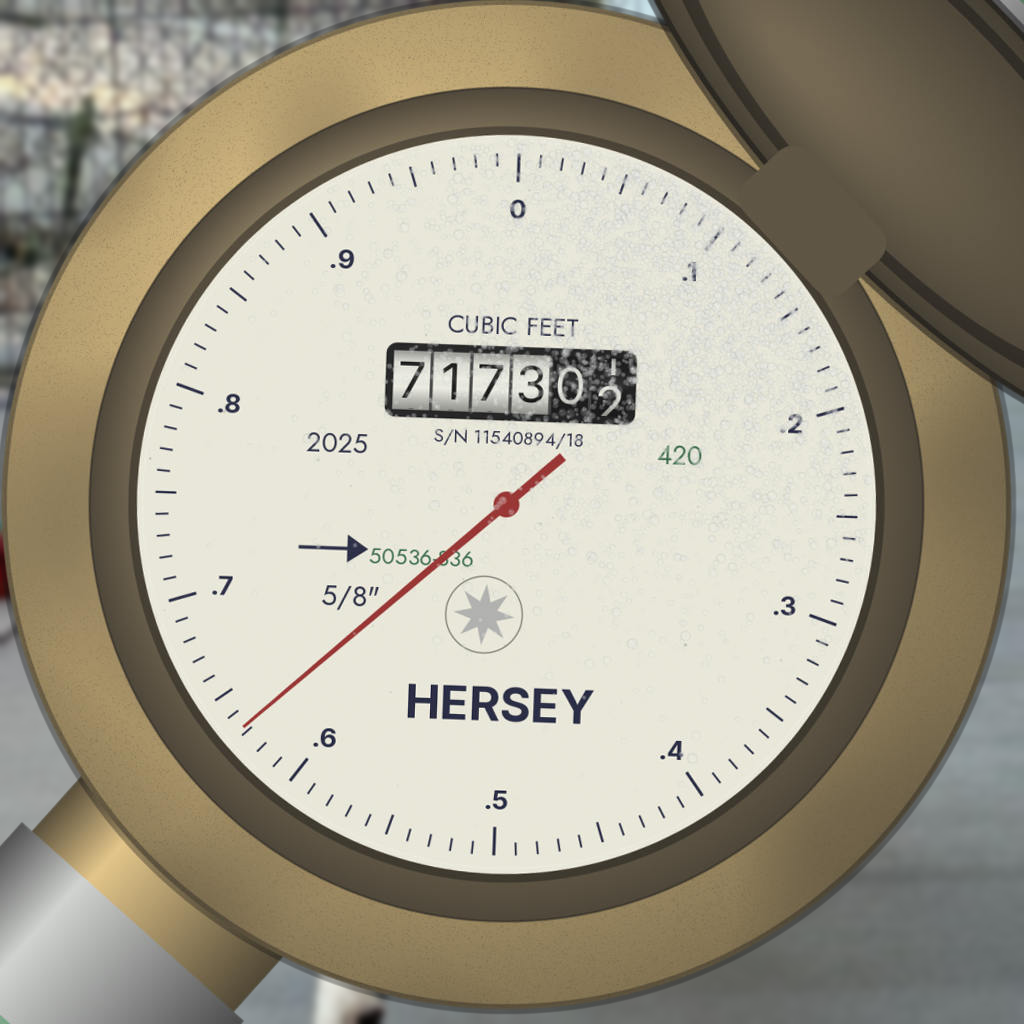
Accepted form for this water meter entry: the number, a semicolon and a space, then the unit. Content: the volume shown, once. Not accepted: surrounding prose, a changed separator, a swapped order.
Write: 717301.63; ft³
